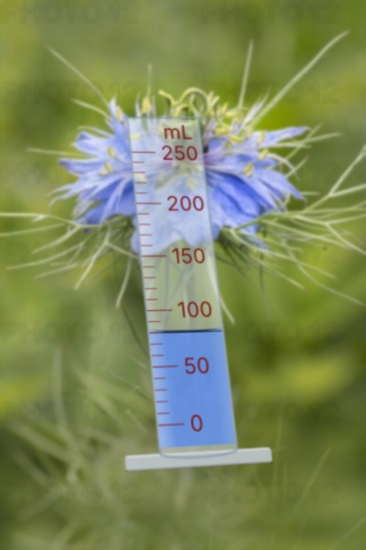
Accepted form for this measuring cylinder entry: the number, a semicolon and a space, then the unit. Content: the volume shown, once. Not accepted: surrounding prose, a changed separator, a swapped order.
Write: 80; mL
